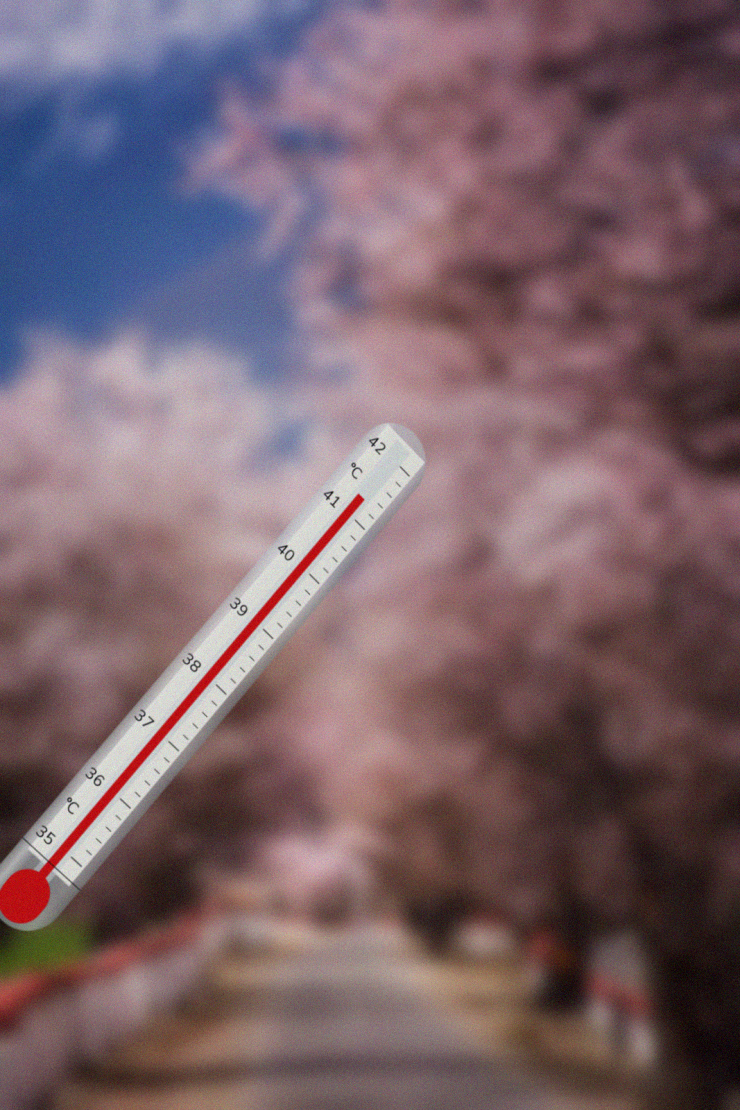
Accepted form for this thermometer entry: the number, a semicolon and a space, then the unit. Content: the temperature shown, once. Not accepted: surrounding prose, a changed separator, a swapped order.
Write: 41.3; °C
